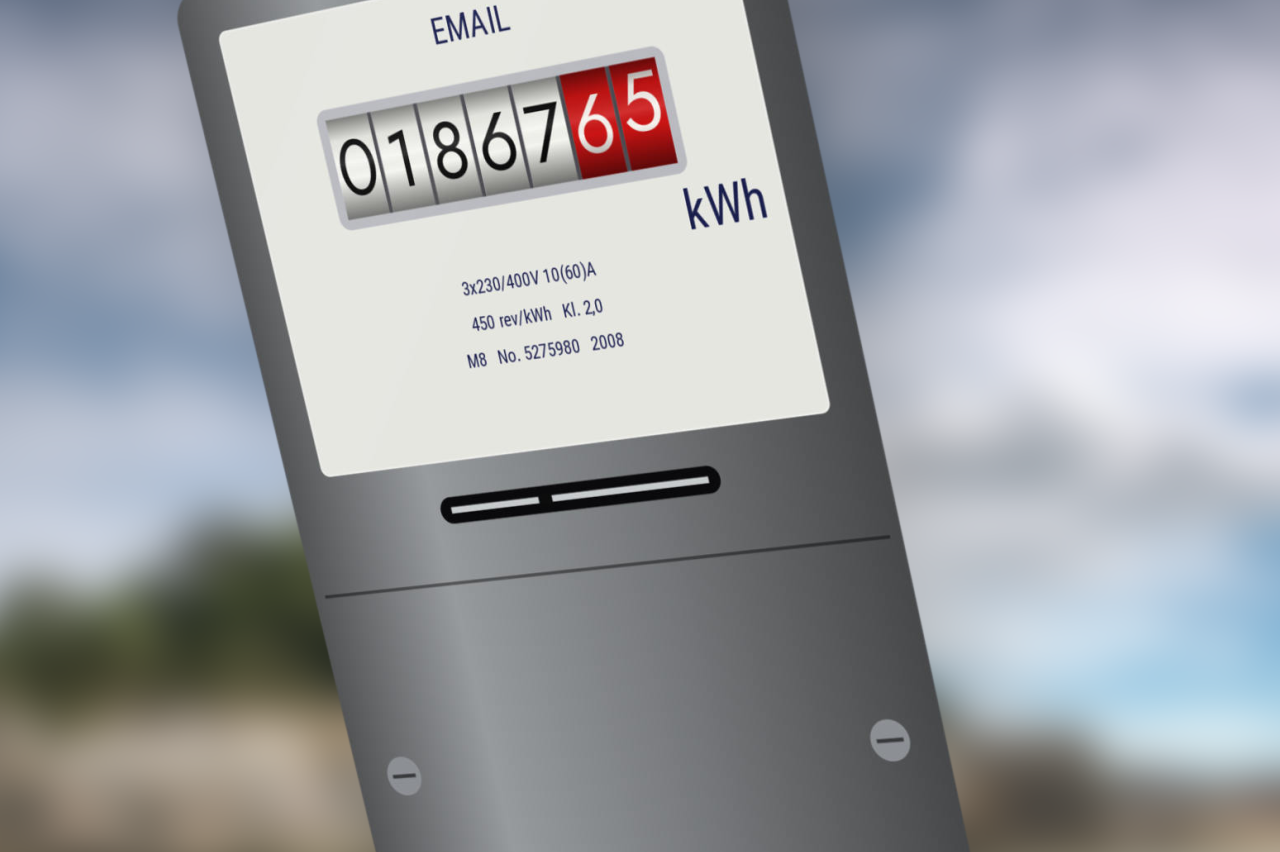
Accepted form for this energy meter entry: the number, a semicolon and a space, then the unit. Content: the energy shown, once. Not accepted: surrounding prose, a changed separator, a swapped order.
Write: 1867.65; kWh
